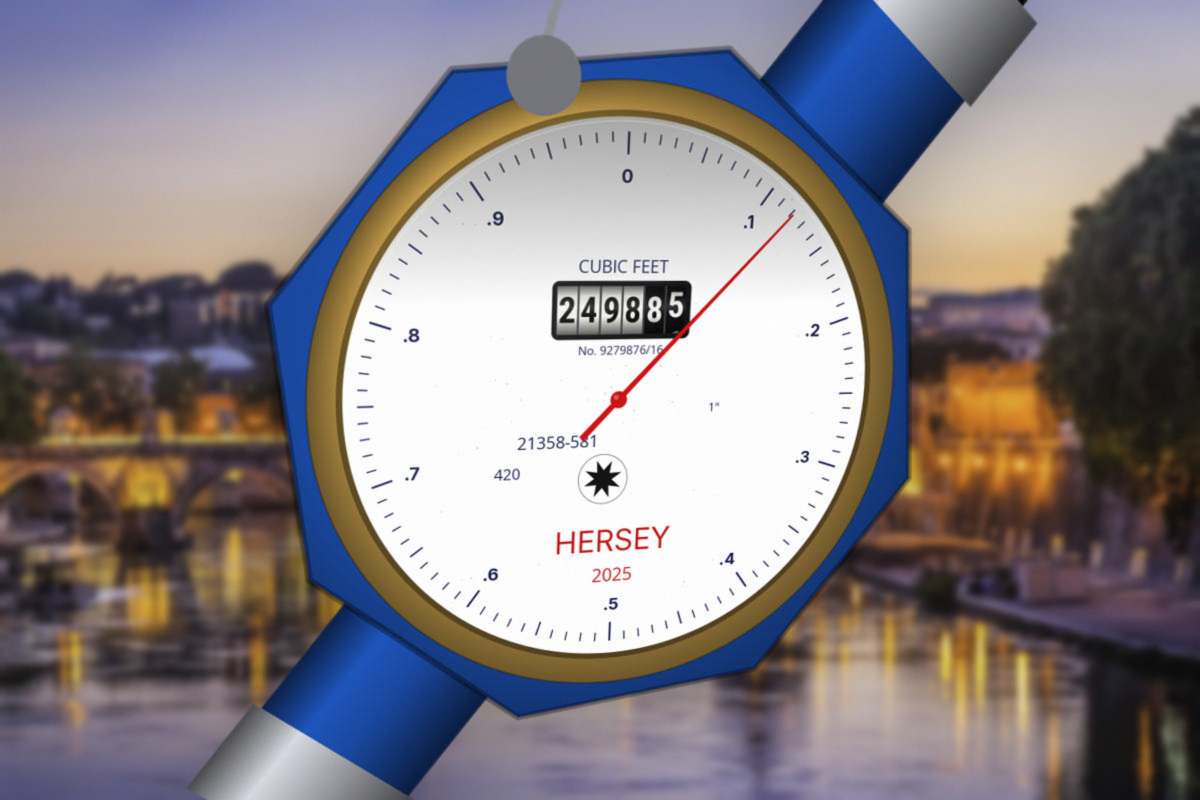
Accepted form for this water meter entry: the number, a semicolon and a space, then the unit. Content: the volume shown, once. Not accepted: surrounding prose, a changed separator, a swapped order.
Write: 249885.12; ft³
